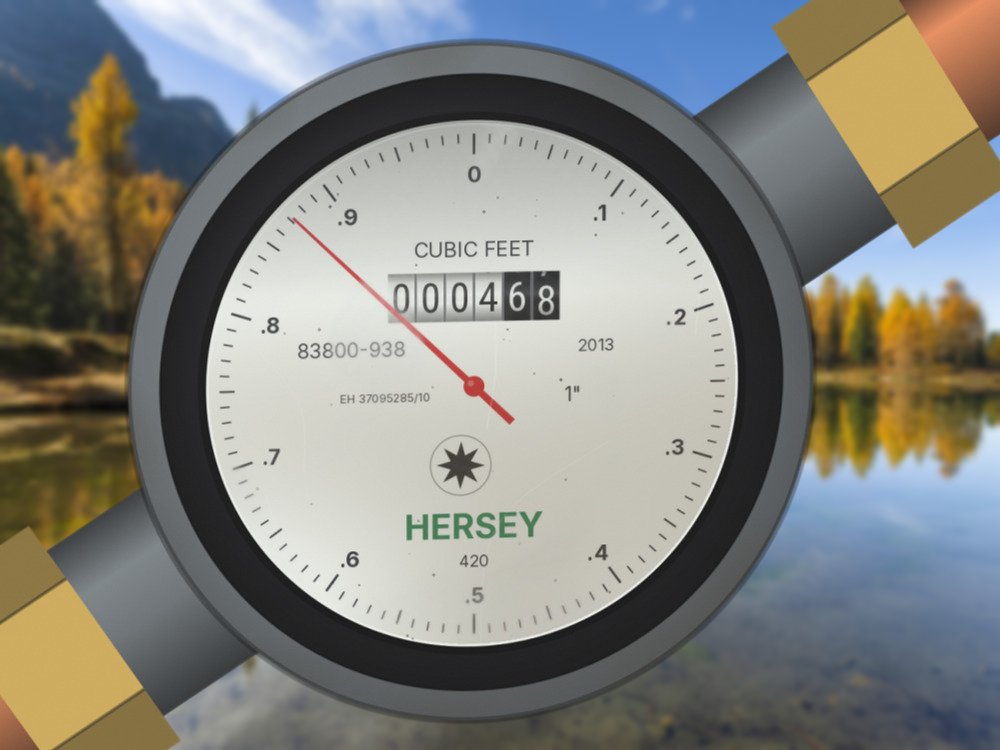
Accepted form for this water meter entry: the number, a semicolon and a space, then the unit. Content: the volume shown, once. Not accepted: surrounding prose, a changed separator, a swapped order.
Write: 467.87; ft³
